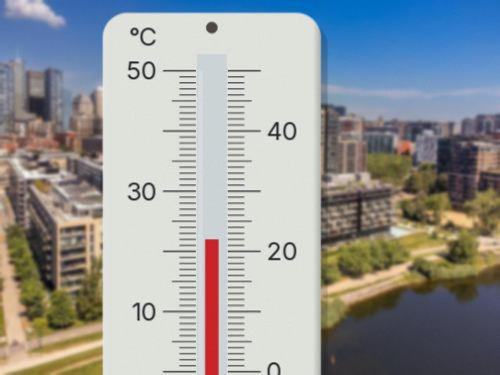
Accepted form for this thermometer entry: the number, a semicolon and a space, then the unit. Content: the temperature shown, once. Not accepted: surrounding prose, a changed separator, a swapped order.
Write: 22; °C
